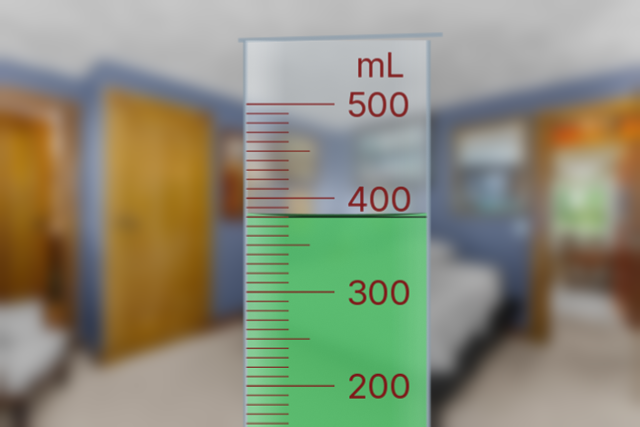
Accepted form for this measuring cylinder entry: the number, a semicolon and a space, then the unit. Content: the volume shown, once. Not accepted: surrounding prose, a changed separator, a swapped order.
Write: 380; mL
